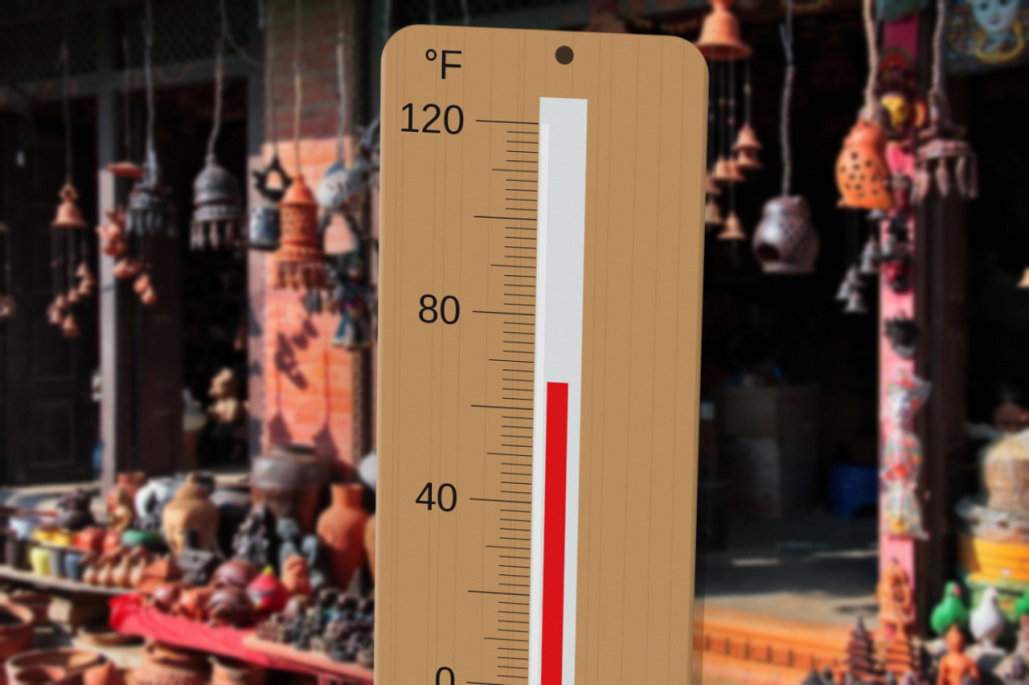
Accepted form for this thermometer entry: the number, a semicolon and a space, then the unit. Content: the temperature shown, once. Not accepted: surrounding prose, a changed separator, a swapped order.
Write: 66; °F
